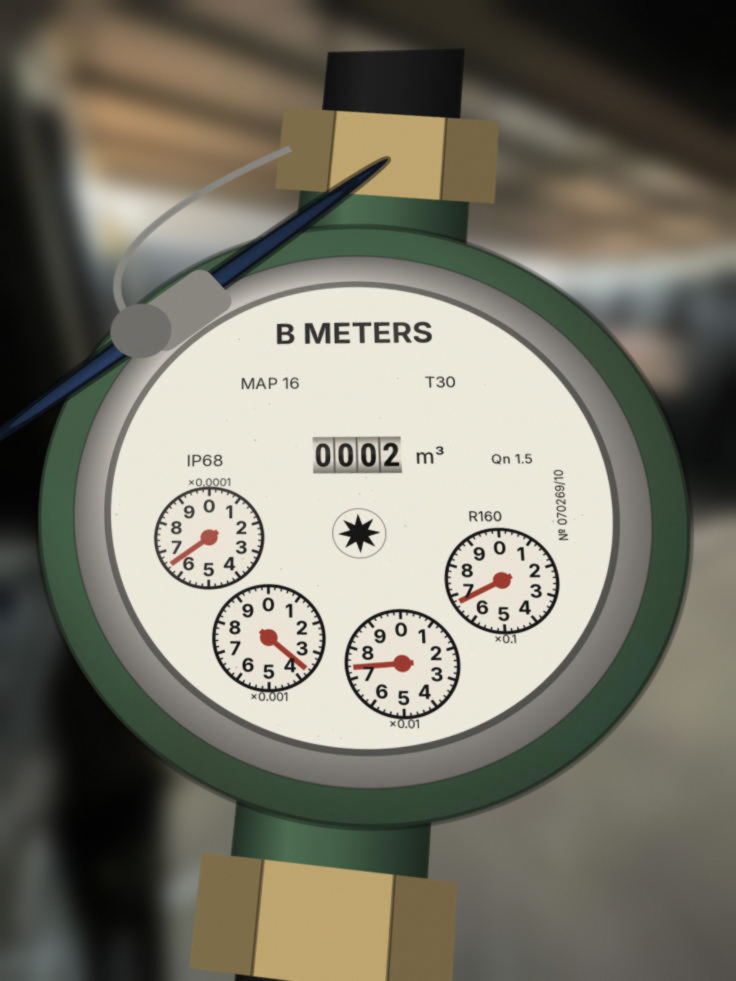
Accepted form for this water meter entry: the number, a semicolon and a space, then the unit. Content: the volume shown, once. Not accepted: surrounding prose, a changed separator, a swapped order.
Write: 2.6736; m³
